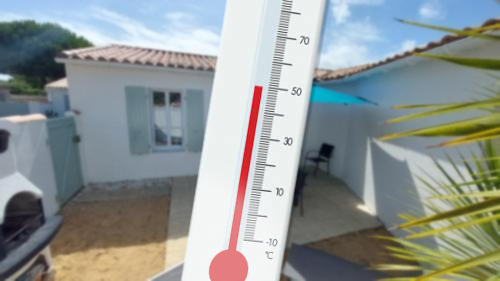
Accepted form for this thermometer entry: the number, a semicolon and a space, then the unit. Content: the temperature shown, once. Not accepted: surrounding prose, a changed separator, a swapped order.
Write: 50; °C
